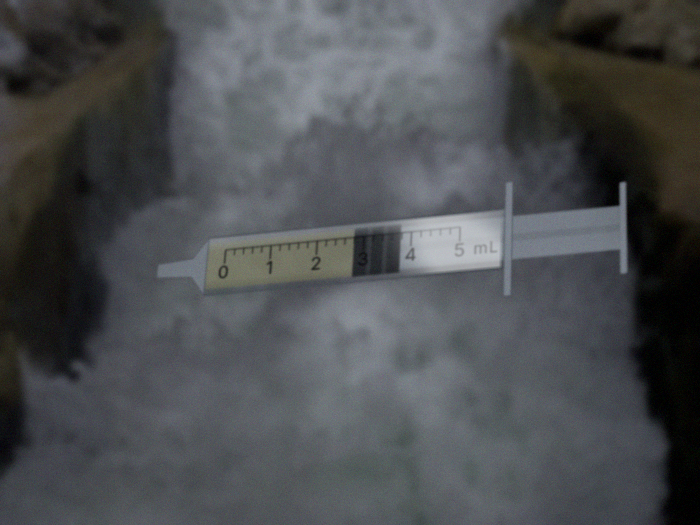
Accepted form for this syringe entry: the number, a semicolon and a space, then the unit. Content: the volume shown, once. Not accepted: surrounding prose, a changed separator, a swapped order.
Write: 2.8; mL
